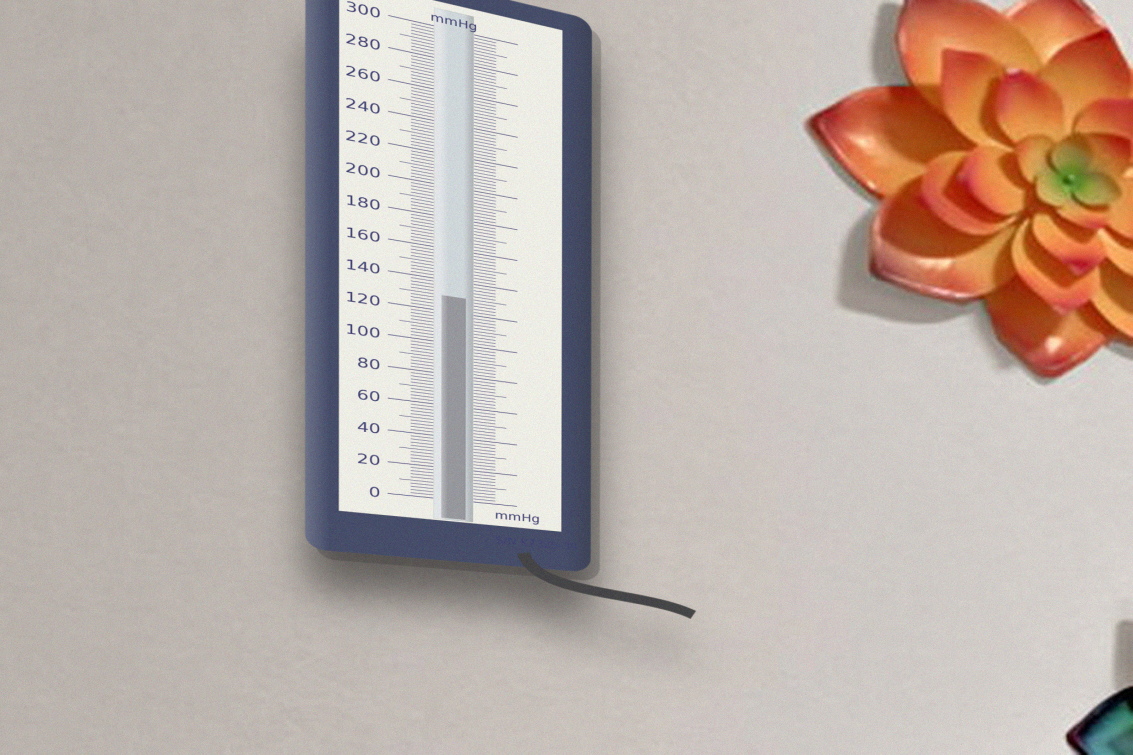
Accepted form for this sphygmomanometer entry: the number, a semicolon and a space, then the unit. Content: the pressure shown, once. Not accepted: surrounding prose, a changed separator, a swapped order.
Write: 130; mmHg
